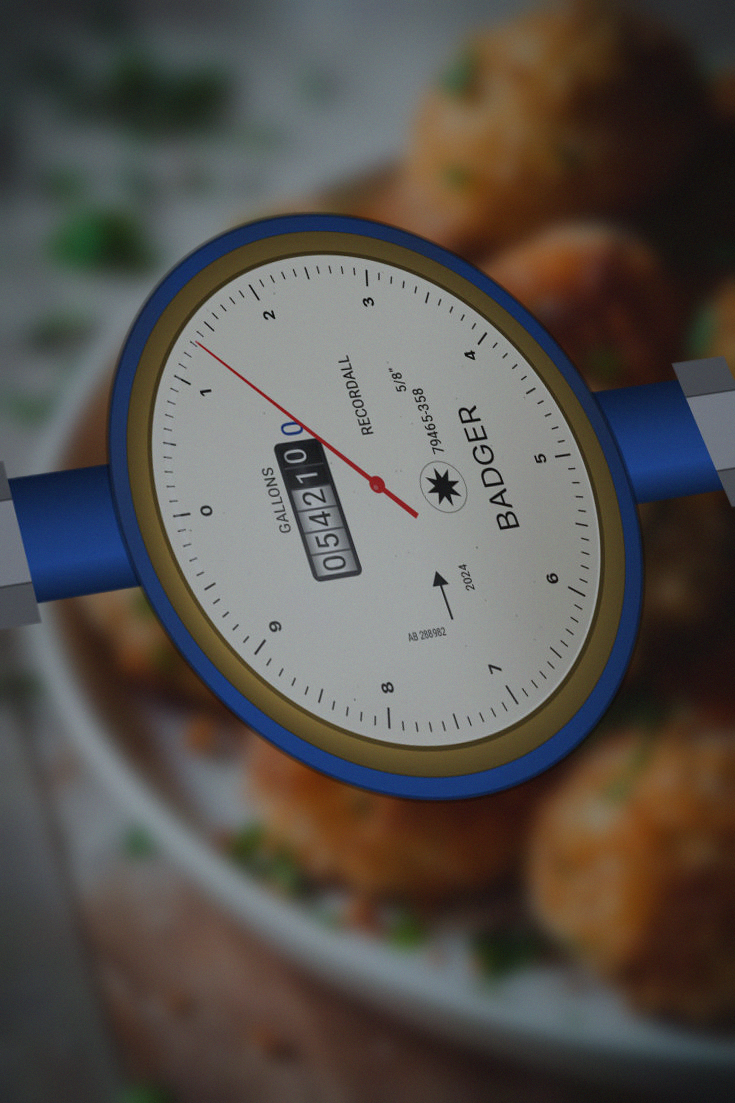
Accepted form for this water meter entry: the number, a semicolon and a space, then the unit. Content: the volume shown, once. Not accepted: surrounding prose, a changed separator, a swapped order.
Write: 542101.3; gal
